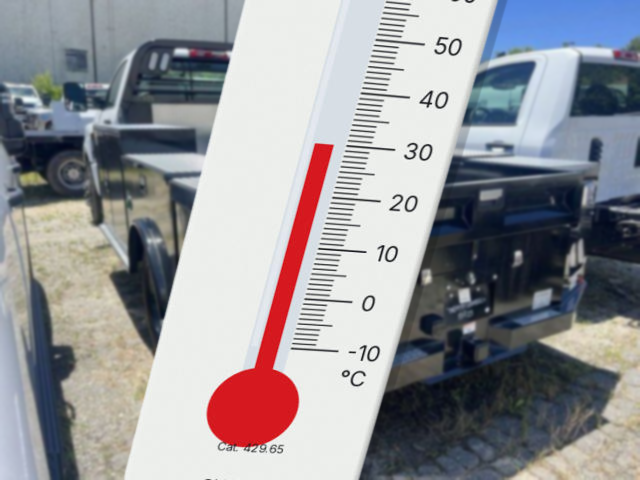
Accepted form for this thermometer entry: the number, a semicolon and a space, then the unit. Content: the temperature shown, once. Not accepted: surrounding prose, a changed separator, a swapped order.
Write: 30; °C
